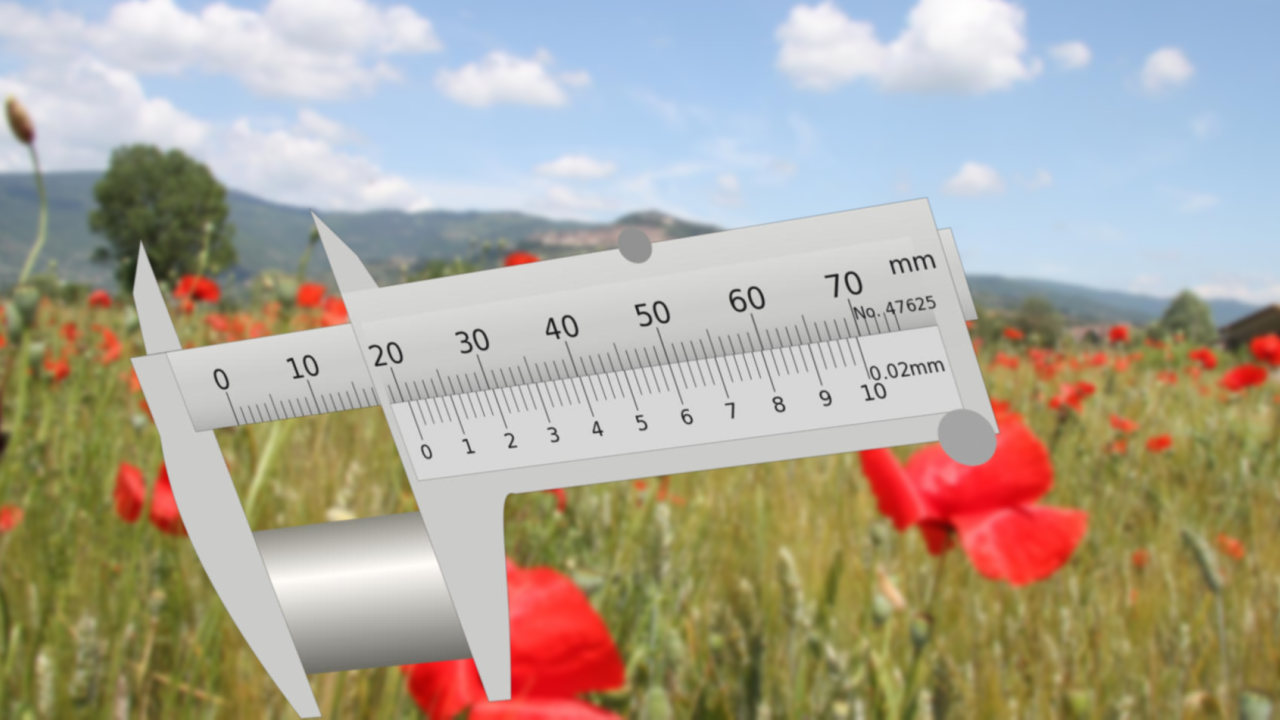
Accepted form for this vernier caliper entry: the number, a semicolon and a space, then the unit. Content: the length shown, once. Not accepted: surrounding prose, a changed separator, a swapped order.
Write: 20.6; mm
